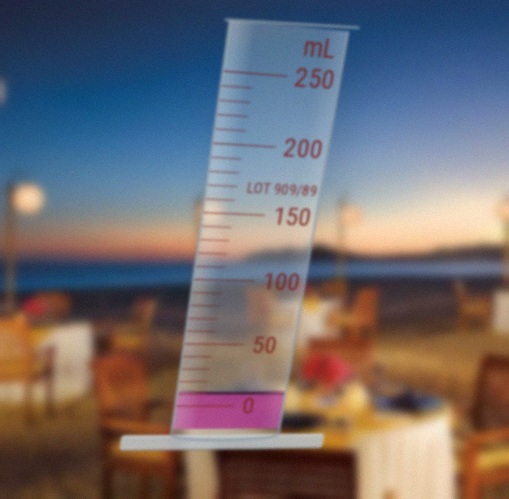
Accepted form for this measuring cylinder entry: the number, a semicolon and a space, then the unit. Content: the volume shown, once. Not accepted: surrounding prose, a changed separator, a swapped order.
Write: 10; mL
